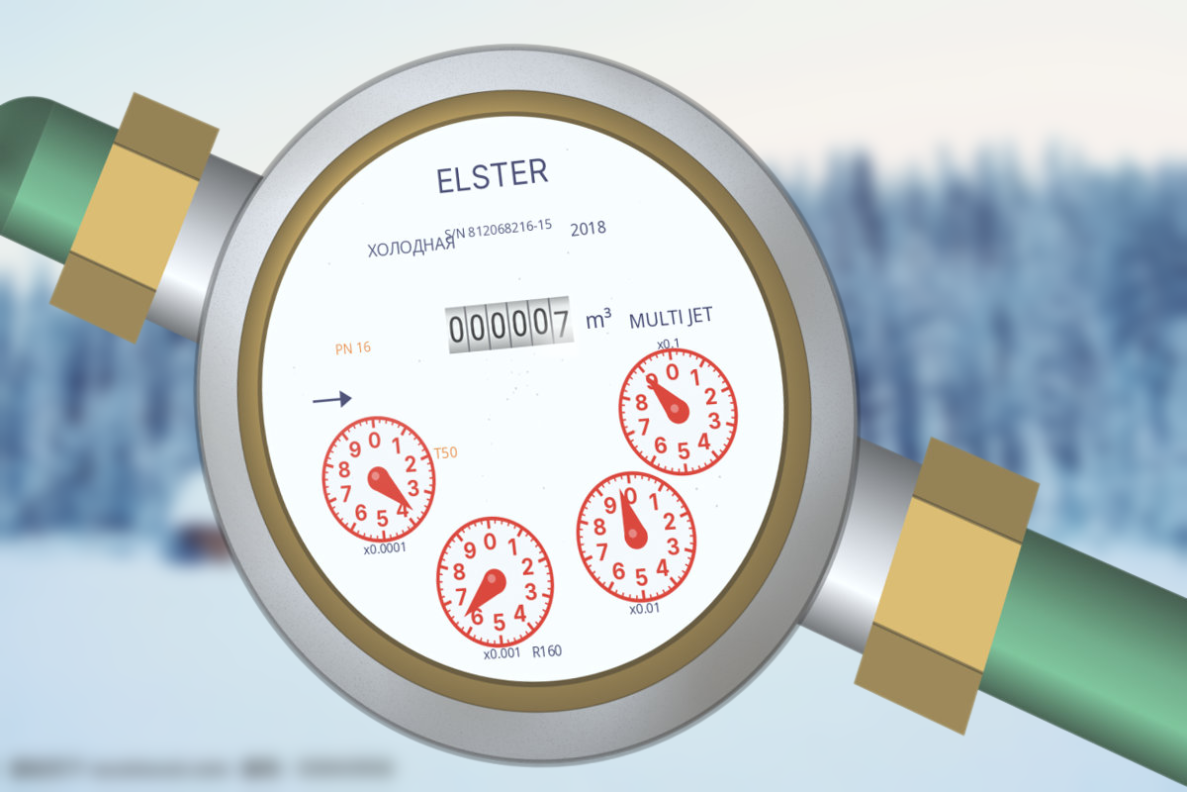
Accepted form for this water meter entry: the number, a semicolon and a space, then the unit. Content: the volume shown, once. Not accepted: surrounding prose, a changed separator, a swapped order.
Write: 6.8963; m³
